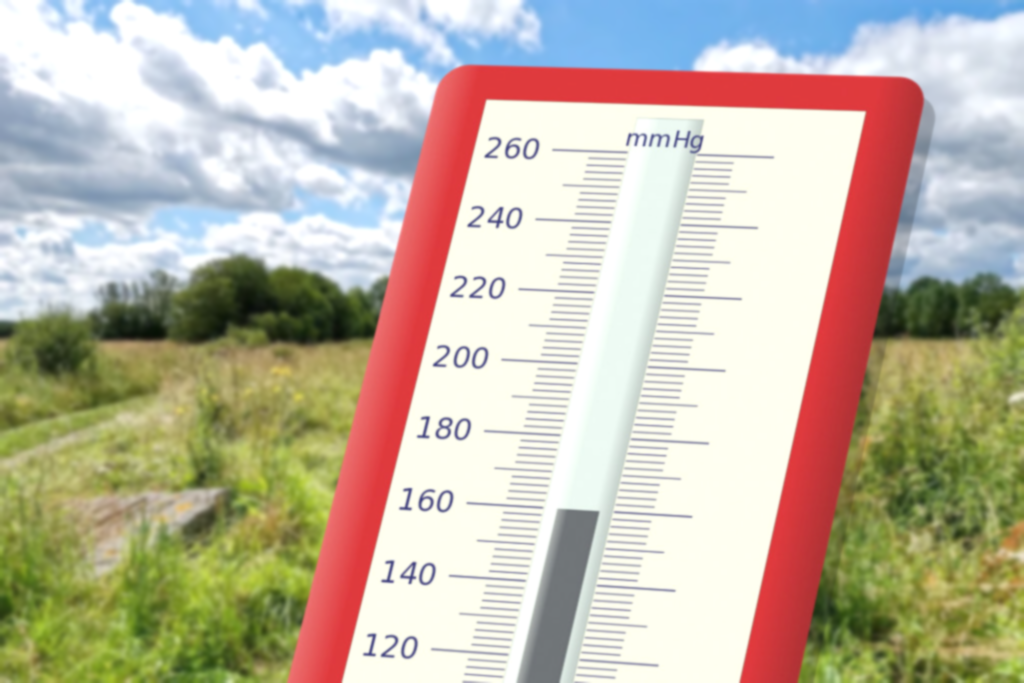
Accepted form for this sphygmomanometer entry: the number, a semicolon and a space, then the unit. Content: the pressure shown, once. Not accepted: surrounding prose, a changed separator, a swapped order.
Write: 160; mmHg
